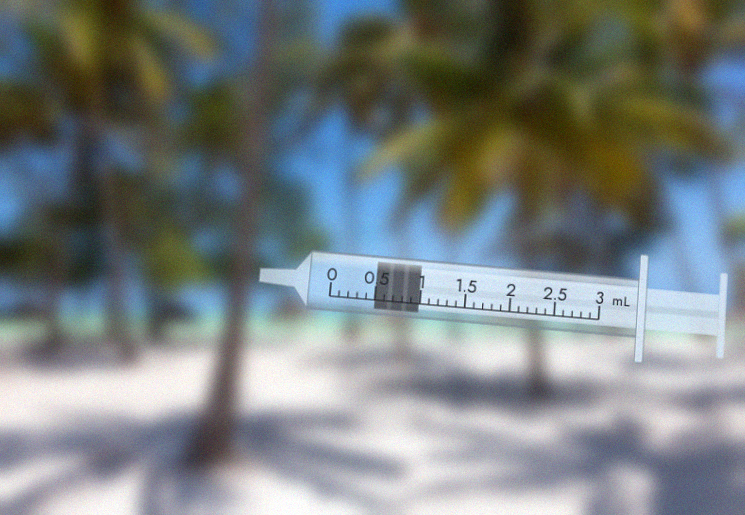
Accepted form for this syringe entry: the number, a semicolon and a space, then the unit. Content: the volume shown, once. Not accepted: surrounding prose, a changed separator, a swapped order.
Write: 0.5; mL
